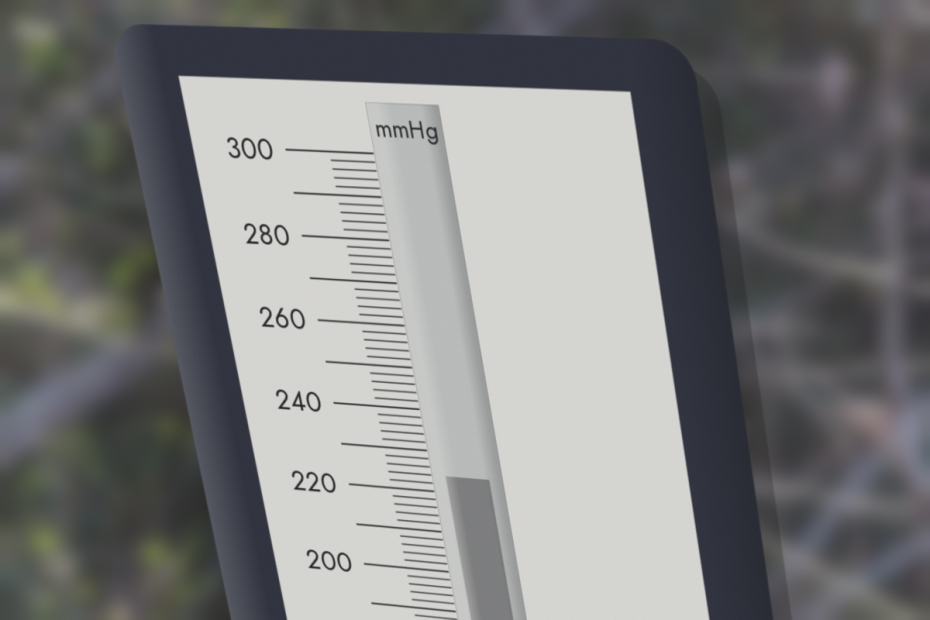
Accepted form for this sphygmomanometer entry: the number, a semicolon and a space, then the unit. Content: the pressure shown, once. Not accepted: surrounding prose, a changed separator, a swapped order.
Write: 224; mmHg
